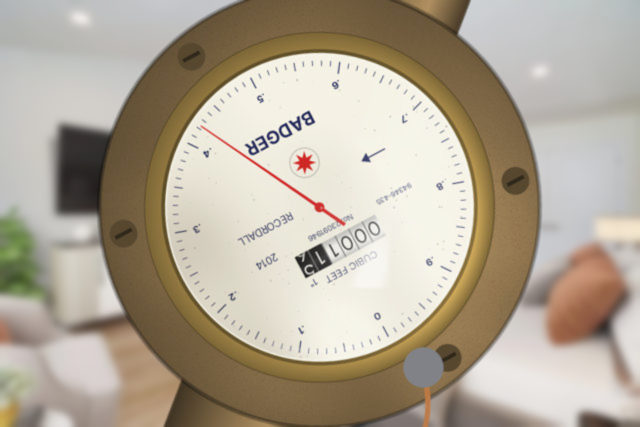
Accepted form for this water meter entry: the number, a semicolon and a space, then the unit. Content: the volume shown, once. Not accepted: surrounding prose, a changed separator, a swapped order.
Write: 115.42; ft³
